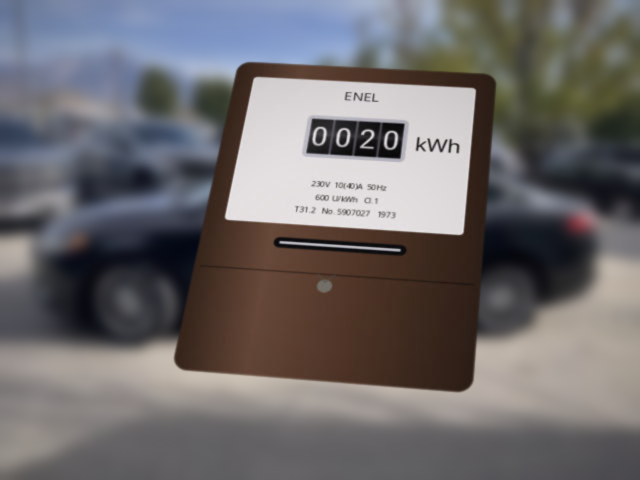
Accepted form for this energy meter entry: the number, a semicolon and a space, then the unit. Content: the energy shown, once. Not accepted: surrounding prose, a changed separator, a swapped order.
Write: 20; kWh
